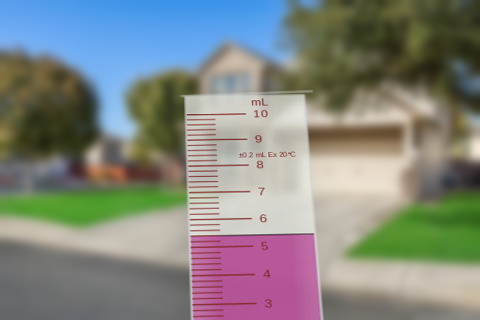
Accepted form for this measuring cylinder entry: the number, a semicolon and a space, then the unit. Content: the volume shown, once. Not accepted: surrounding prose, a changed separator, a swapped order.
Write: 5.4; mL
